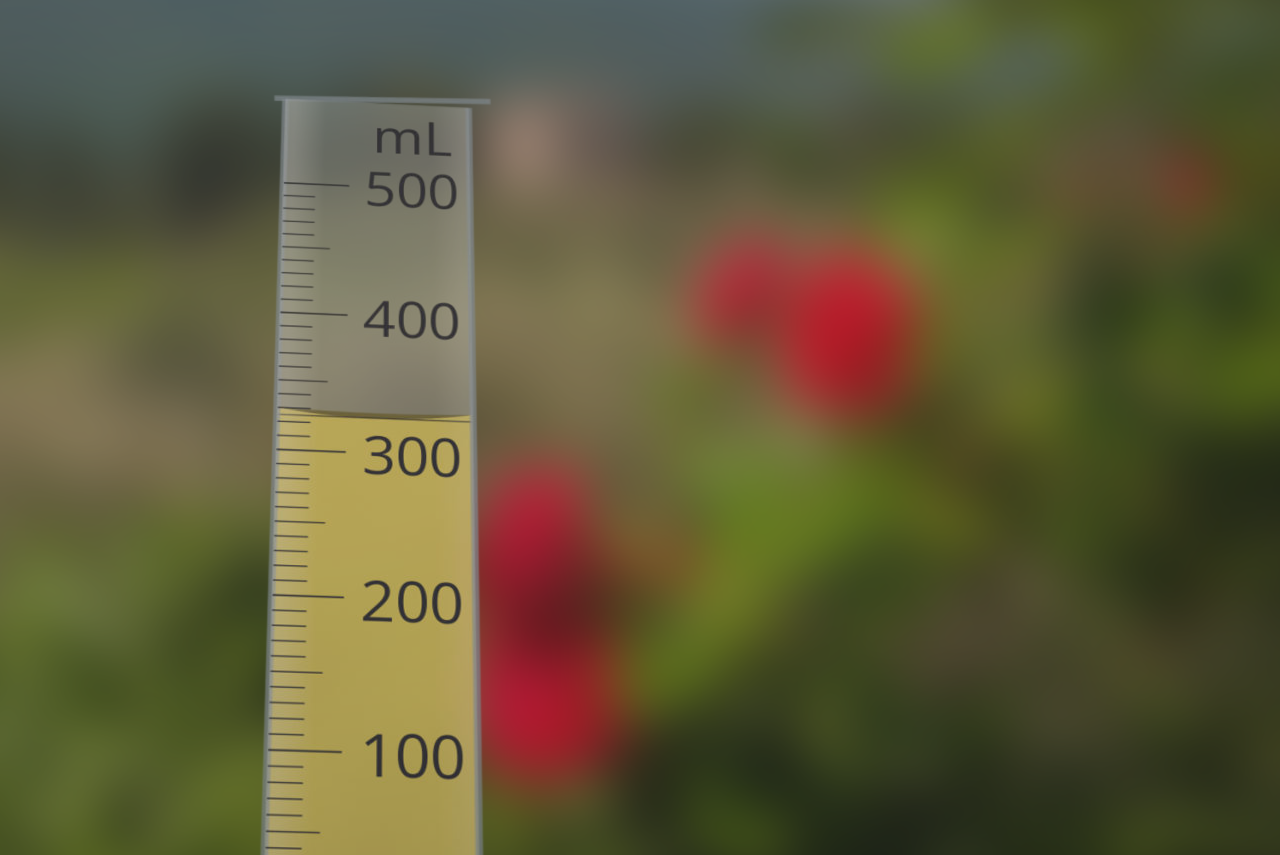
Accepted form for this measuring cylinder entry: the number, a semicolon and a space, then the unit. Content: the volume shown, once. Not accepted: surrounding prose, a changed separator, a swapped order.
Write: 325; mL
